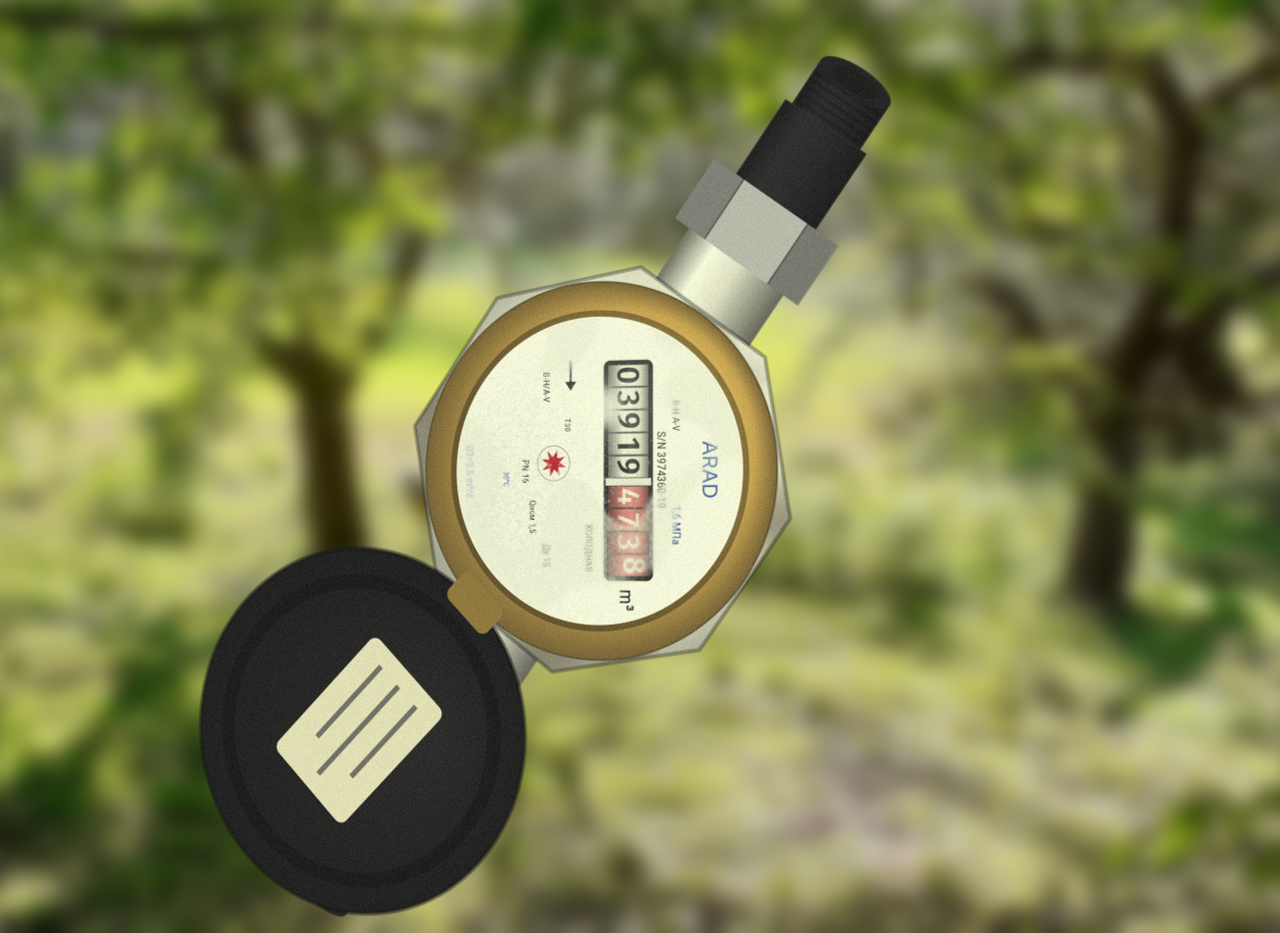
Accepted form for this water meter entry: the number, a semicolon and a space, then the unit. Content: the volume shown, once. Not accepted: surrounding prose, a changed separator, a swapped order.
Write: 3919.4738; m³
